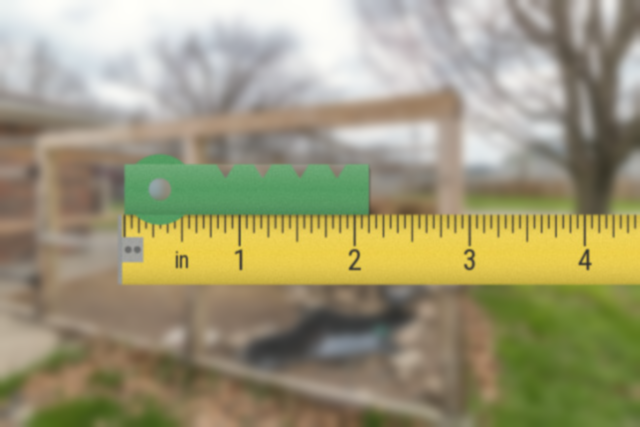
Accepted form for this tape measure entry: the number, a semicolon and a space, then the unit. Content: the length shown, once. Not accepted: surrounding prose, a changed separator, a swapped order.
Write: 2.125; in
